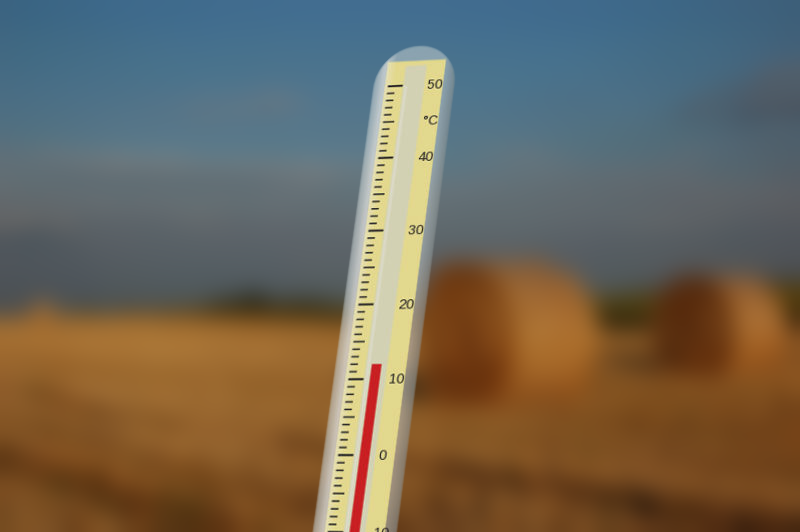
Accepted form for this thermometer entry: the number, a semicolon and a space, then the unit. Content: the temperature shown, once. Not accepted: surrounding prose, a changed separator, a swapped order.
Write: 12; °C
